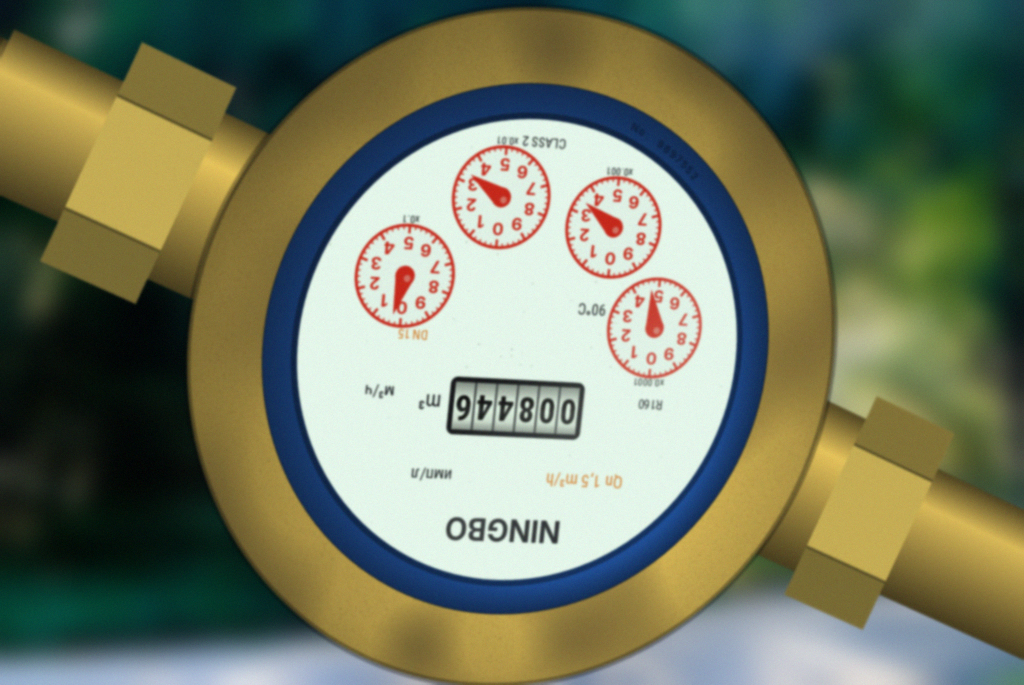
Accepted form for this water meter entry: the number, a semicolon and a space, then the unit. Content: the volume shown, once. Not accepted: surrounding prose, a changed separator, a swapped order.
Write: 8446.0334; m³
